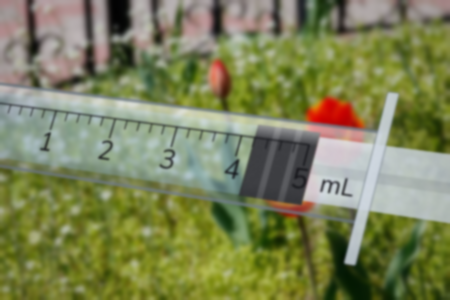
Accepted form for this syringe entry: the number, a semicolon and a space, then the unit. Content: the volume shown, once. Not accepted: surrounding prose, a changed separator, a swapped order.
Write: 4.2; mL
